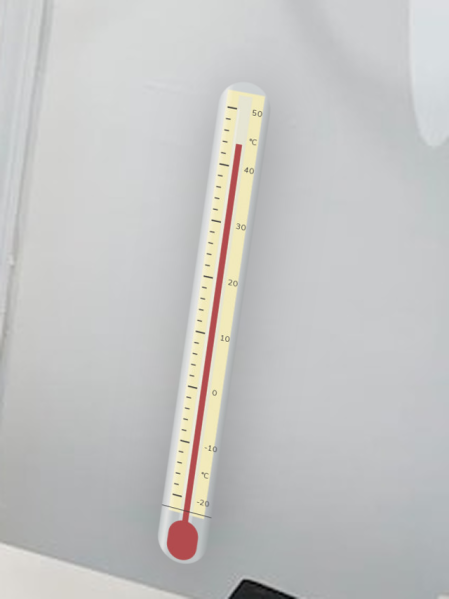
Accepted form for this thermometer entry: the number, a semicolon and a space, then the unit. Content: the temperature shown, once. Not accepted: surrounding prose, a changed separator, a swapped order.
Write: 44; °C
